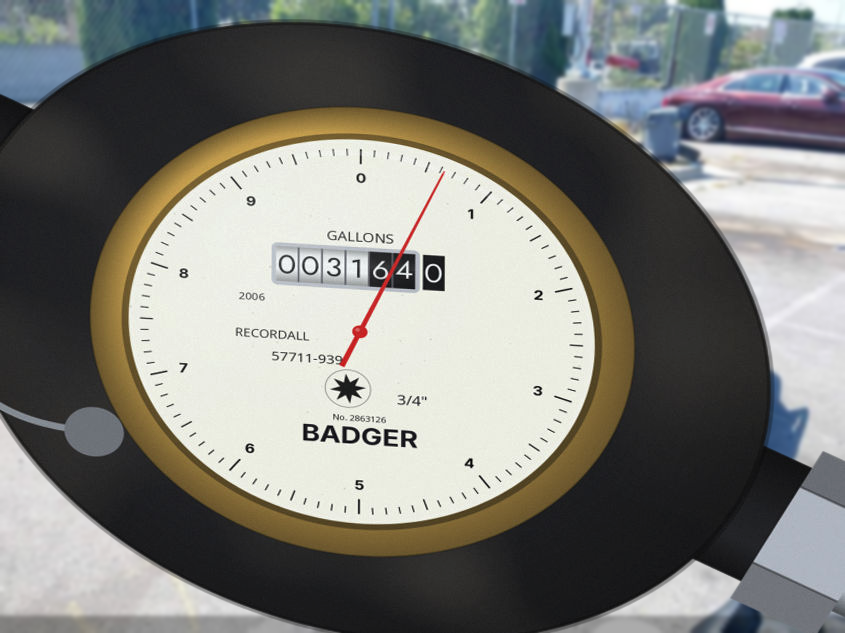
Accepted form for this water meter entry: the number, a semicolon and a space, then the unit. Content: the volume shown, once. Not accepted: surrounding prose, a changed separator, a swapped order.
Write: 31640.6; gal
